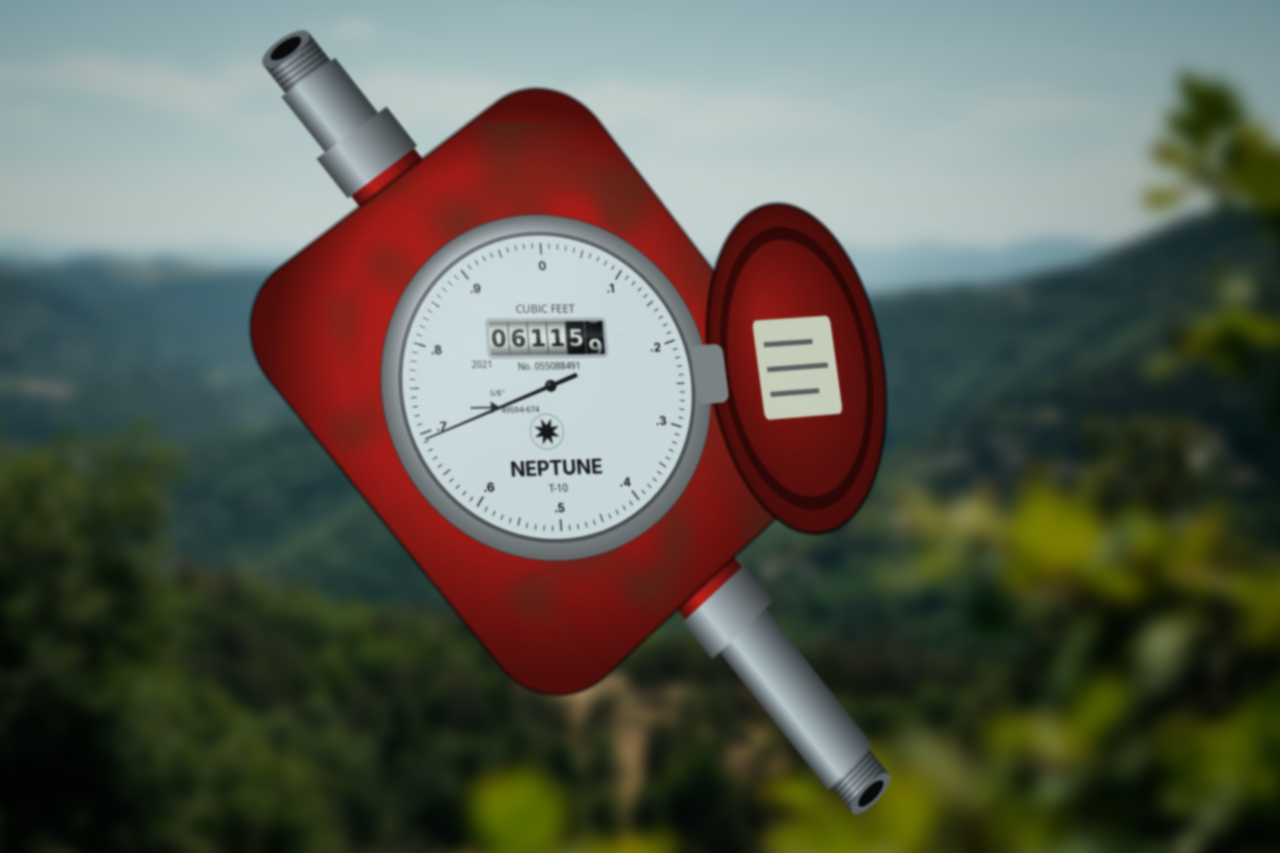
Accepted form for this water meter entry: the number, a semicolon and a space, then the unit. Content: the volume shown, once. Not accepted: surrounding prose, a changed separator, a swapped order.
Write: 61158.69; ft³
